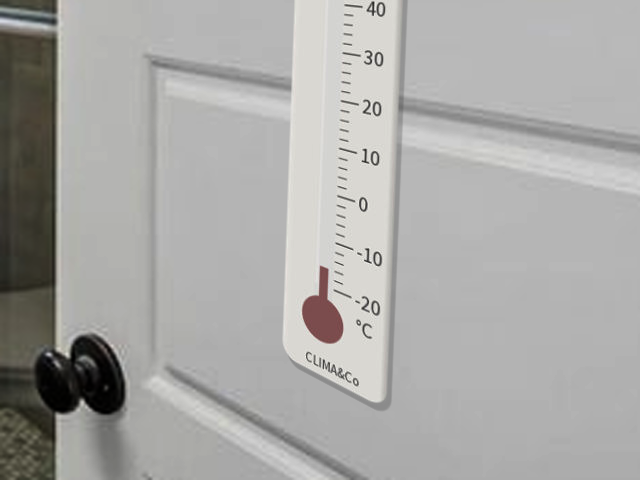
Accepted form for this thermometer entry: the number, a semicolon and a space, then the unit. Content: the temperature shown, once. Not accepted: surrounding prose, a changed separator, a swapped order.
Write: -16; °C
